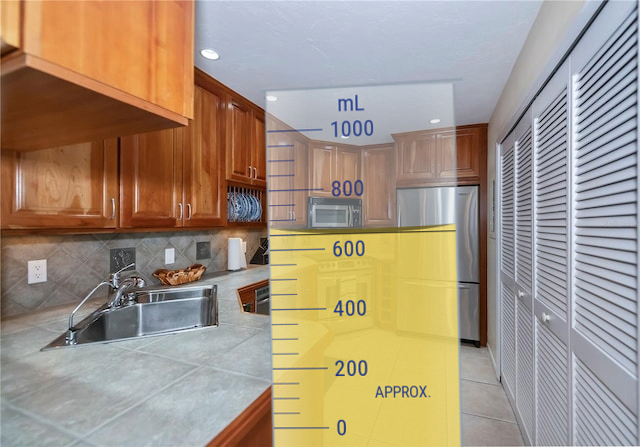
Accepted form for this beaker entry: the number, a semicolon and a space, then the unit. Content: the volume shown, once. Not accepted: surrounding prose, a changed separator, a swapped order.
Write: 650; mL
